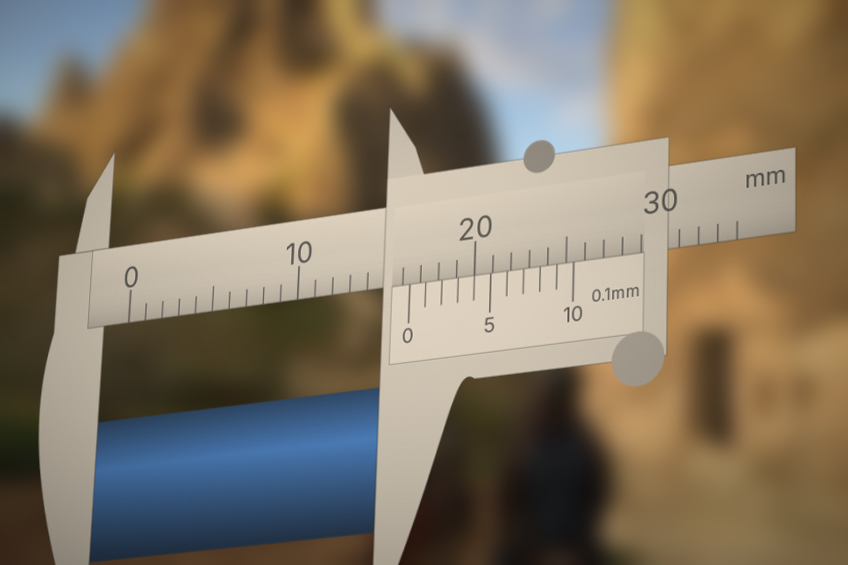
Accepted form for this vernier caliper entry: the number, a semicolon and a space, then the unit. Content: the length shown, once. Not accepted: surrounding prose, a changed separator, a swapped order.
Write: 16.4; mm
